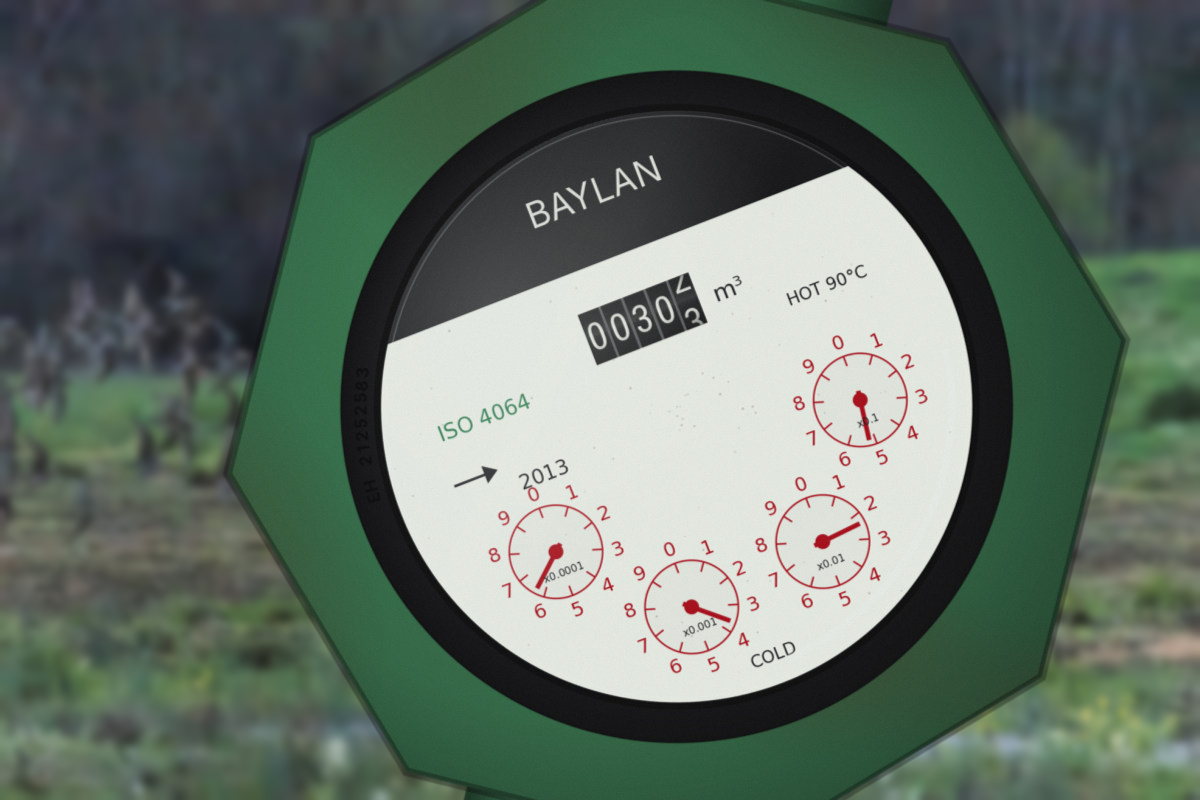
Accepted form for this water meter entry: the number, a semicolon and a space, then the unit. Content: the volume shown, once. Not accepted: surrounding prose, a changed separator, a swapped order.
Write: 302.5236; m³
